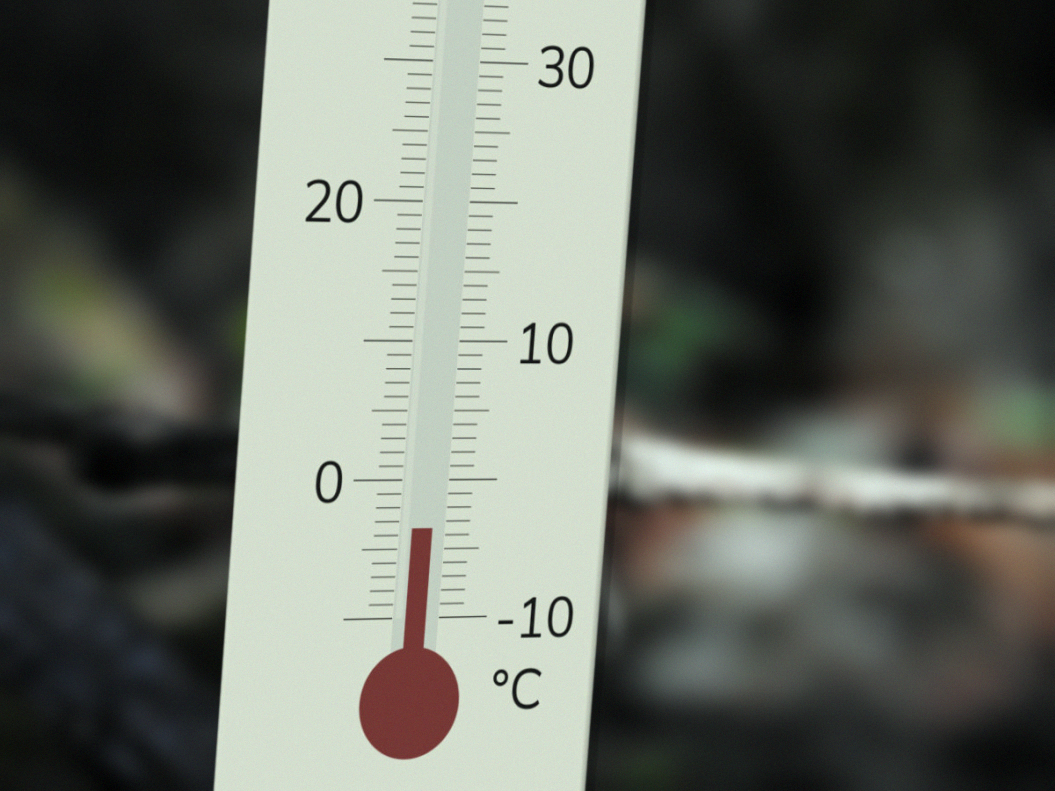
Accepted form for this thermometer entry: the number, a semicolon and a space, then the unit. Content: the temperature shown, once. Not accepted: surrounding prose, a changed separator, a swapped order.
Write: -3.5; °C
